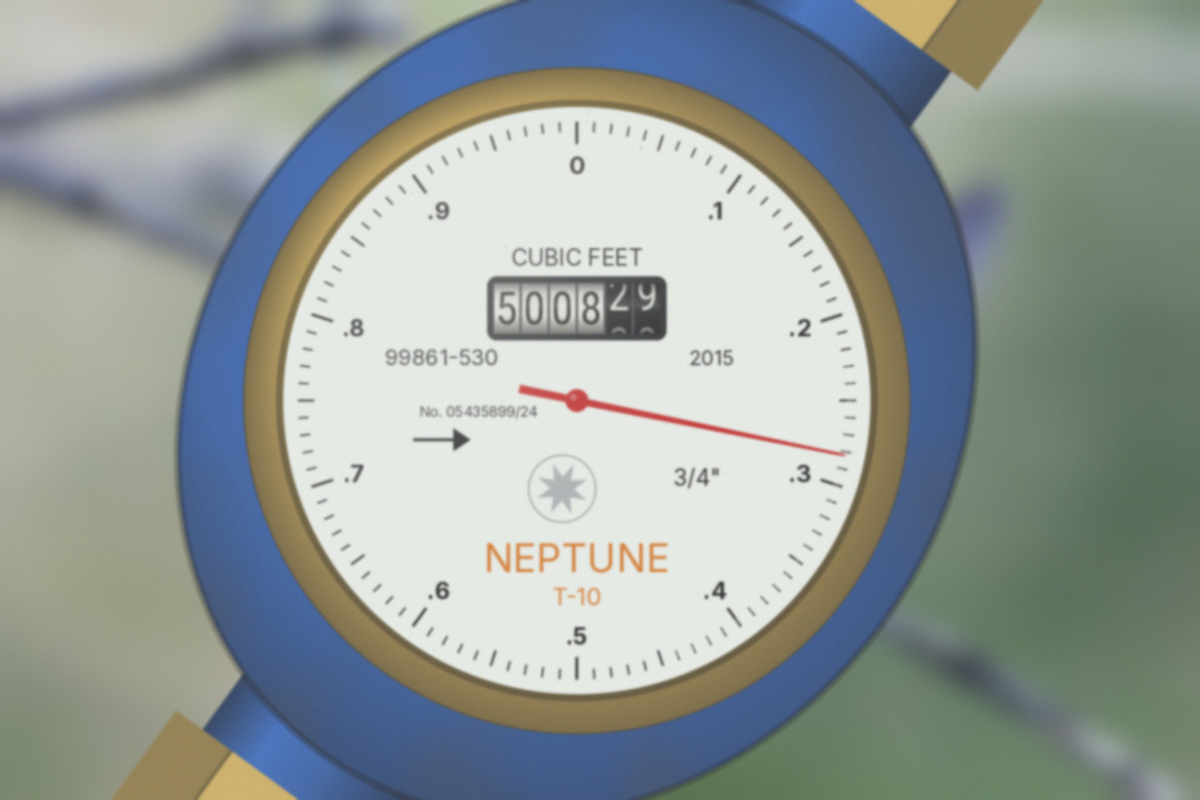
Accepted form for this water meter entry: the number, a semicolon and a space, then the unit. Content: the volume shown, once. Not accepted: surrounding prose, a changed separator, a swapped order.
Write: 500829.28; ft³
